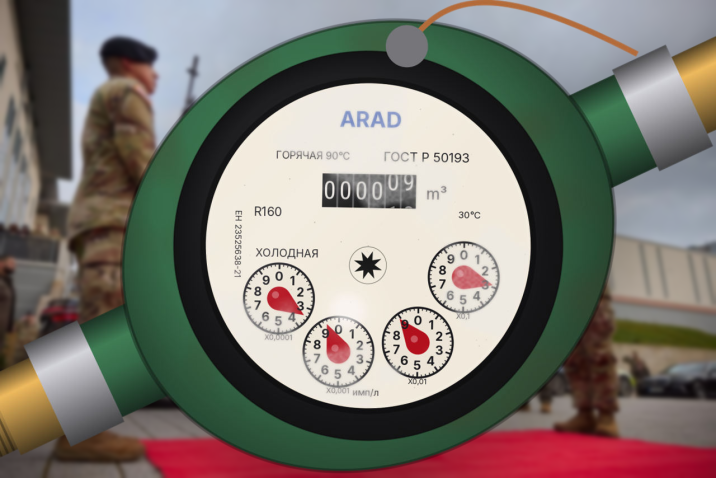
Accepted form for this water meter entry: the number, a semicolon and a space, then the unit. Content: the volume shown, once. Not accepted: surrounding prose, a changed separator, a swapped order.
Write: 9.2893; m³
